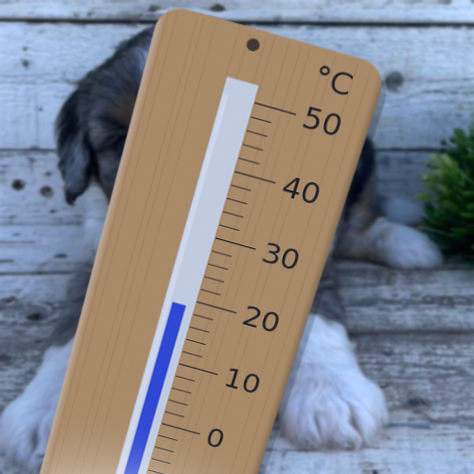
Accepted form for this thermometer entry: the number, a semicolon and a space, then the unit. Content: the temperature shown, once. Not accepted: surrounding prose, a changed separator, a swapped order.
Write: 19; °C
